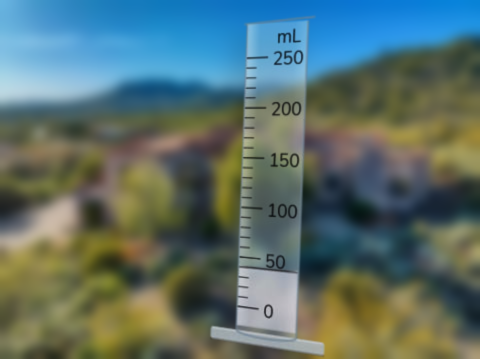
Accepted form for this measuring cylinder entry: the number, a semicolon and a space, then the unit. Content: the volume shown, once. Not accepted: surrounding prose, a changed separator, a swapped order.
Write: 40; mL
